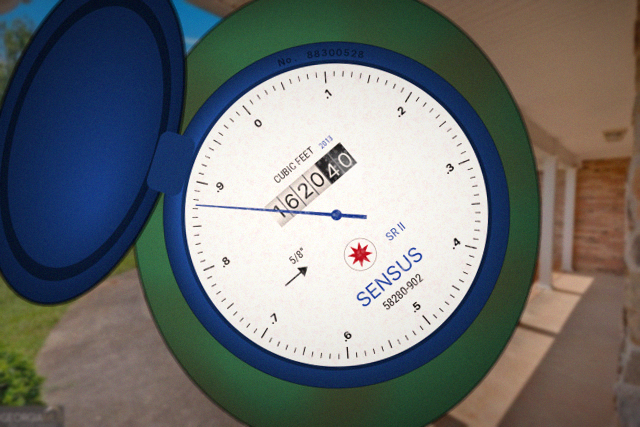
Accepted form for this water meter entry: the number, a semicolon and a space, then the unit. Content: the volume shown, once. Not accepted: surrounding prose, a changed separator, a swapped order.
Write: 162039.87; ft³
